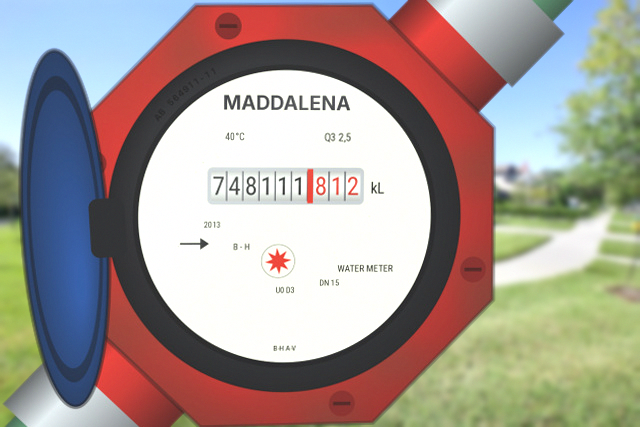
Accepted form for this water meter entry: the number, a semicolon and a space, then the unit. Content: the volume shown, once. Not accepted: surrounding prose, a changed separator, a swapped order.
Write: 748111.812; kL
